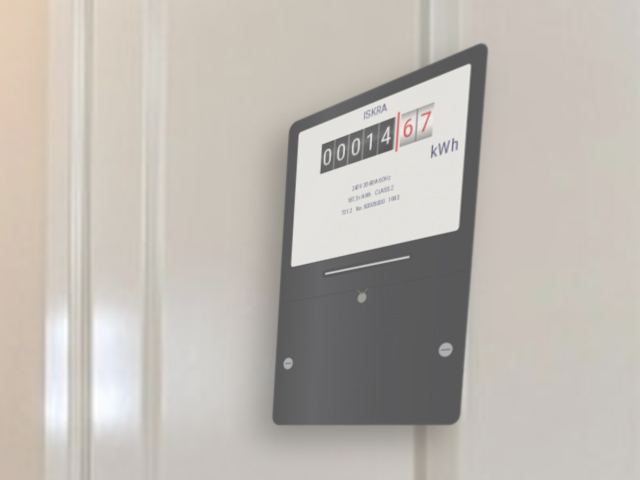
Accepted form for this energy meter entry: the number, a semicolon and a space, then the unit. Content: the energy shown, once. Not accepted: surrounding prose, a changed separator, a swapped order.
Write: 14.67; kWh
